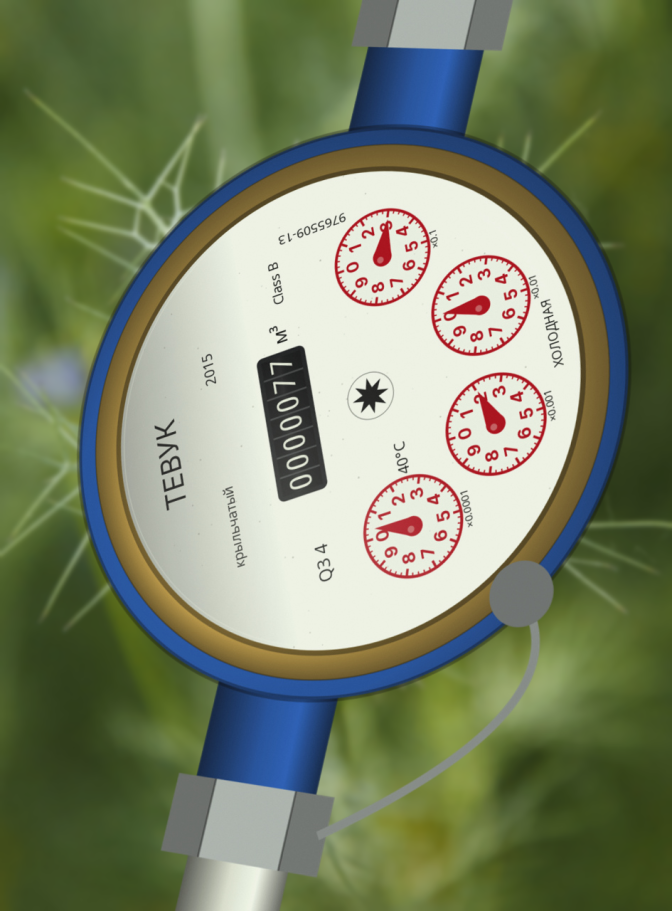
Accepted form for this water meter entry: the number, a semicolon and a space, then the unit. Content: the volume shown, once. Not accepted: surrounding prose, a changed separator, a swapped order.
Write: 77.3020; m³
